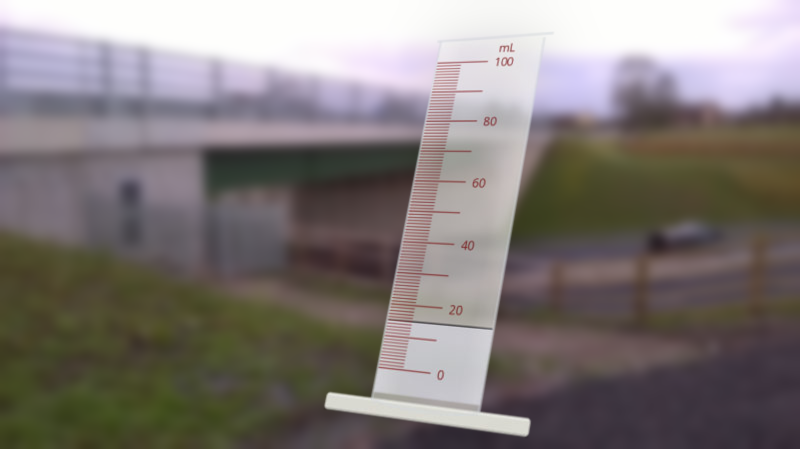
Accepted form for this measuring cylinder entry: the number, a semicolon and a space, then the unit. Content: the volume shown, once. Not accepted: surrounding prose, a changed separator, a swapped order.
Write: 15; mL
